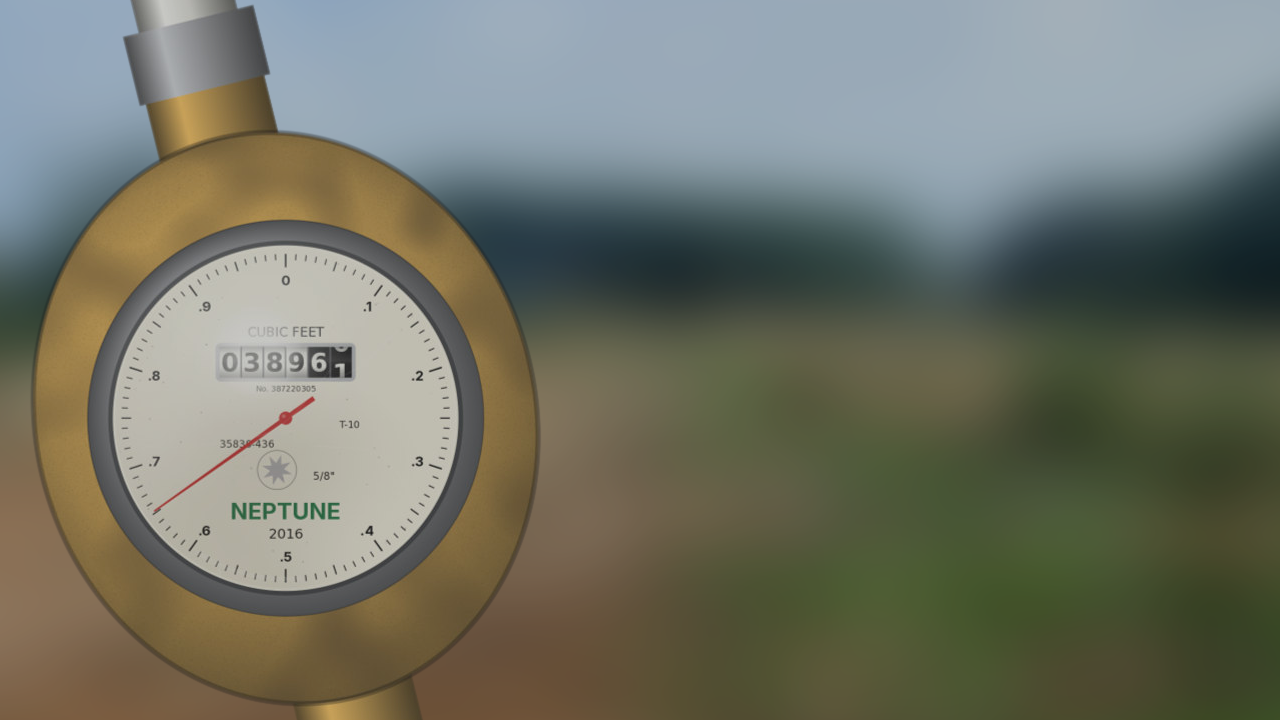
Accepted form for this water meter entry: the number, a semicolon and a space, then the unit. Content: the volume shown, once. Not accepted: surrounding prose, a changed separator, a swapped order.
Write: 38960.65; ft³
